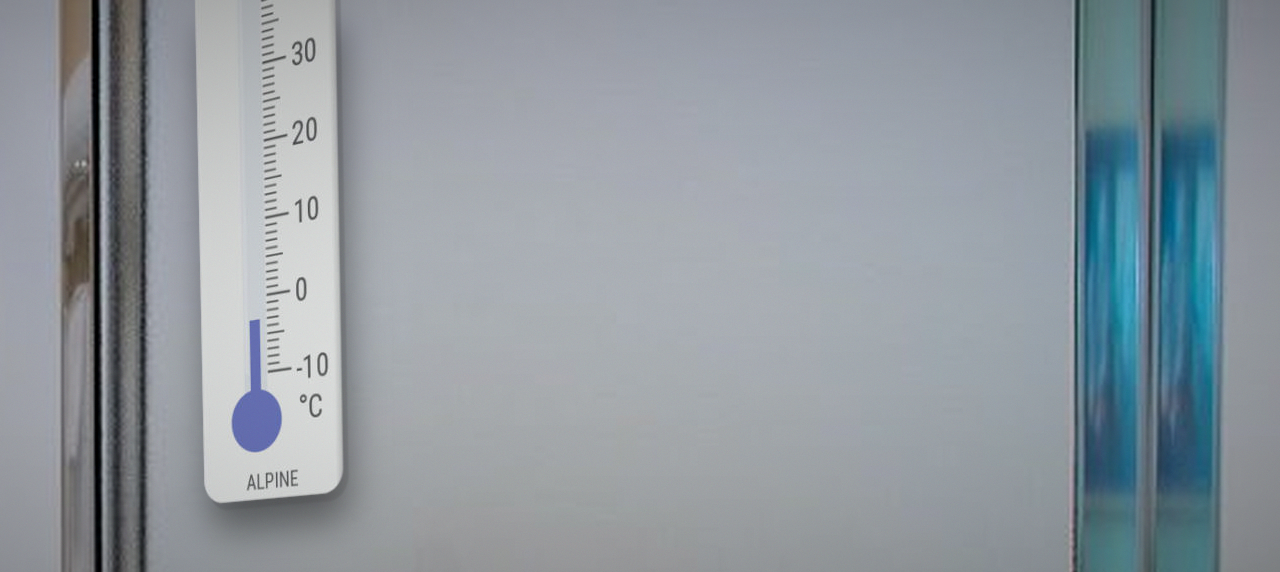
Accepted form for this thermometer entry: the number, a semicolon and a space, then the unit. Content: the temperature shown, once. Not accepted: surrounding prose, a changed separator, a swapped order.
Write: -3; °C
